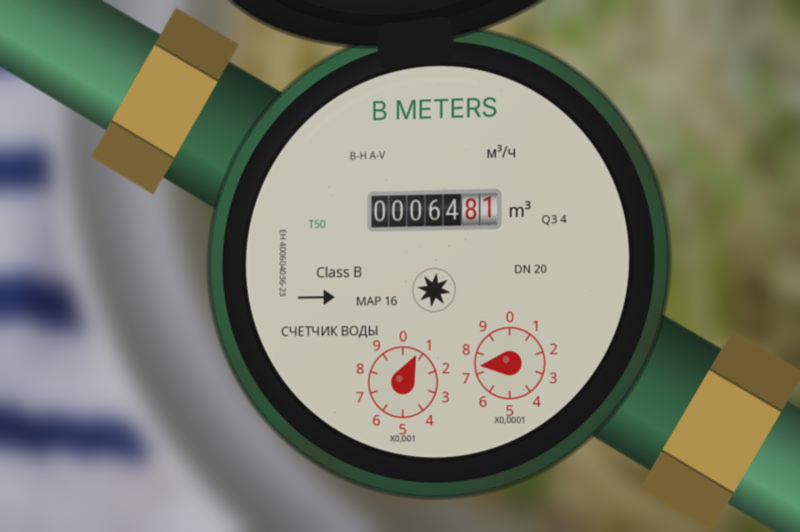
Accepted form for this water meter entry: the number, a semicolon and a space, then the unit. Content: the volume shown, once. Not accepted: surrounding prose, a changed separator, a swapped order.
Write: 64.8107; m³
